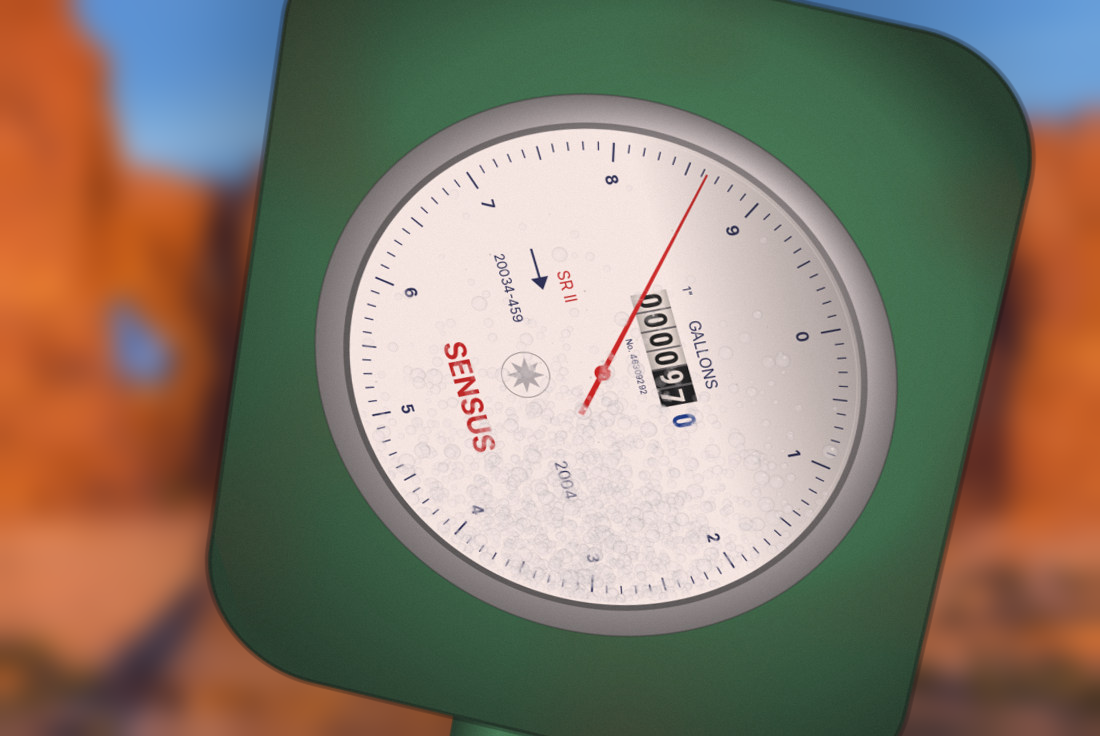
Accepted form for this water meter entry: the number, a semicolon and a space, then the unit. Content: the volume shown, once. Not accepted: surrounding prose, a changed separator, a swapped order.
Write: 968.6; gal
